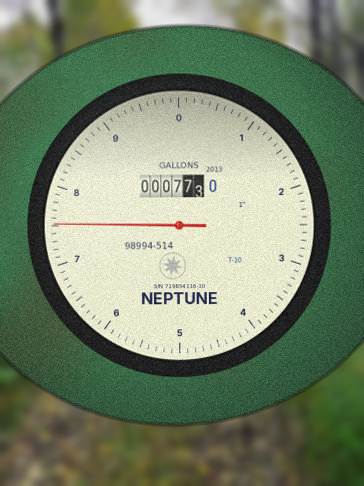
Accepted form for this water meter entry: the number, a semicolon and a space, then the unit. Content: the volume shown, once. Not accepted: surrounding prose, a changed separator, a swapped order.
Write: 7727.5; gal
